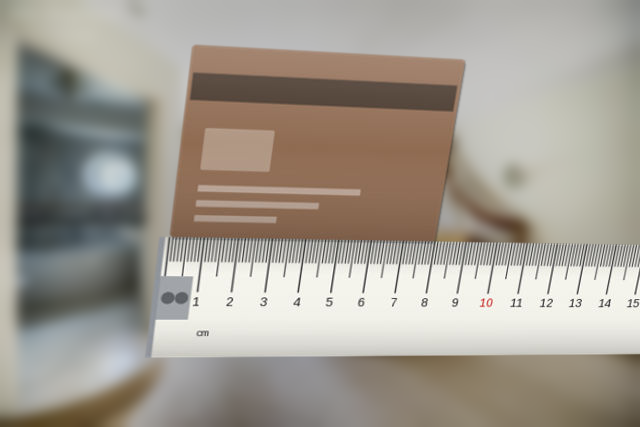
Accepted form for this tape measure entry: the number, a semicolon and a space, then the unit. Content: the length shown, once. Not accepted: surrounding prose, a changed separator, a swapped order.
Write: 8; cm
